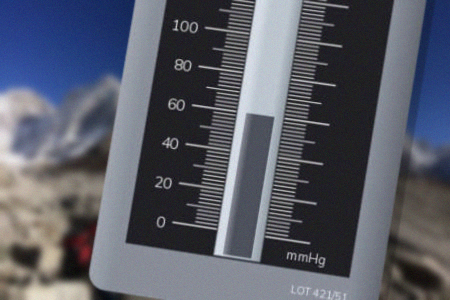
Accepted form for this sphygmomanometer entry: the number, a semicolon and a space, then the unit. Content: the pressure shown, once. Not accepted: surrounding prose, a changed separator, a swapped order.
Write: 60; mmHg
